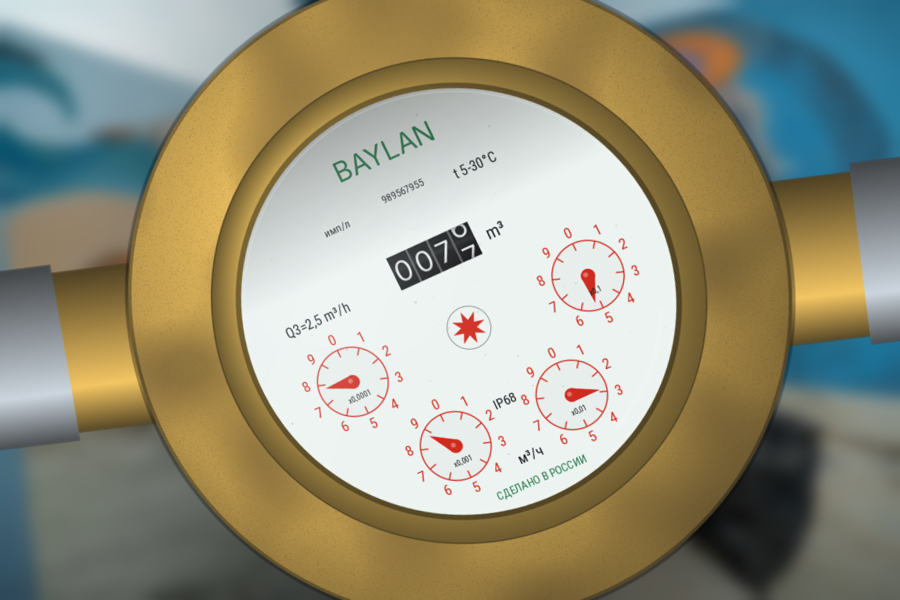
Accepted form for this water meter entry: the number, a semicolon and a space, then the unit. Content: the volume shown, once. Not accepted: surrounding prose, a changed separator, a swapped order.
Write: 76.5287; m³
